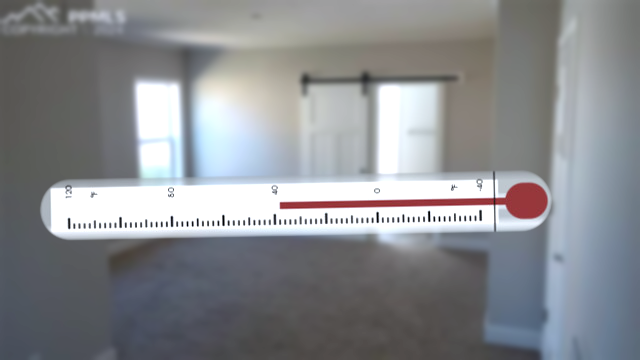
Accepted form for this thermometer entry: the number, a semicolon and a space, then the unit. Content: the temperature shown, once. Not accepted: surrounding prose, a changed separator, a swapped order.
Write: 38; °F
